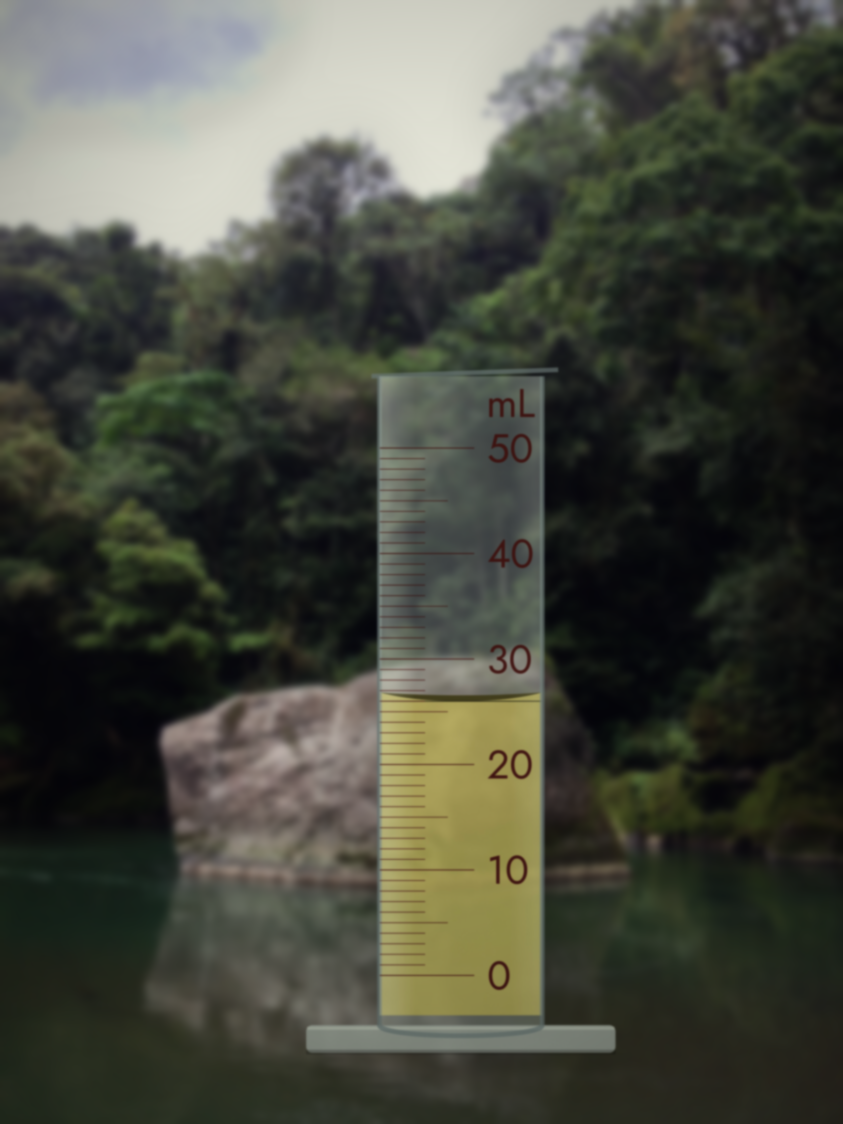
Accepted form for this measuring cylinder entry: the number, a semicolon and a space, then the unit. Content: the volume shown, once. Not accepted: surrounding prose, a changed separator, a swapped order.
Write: 26; mL
